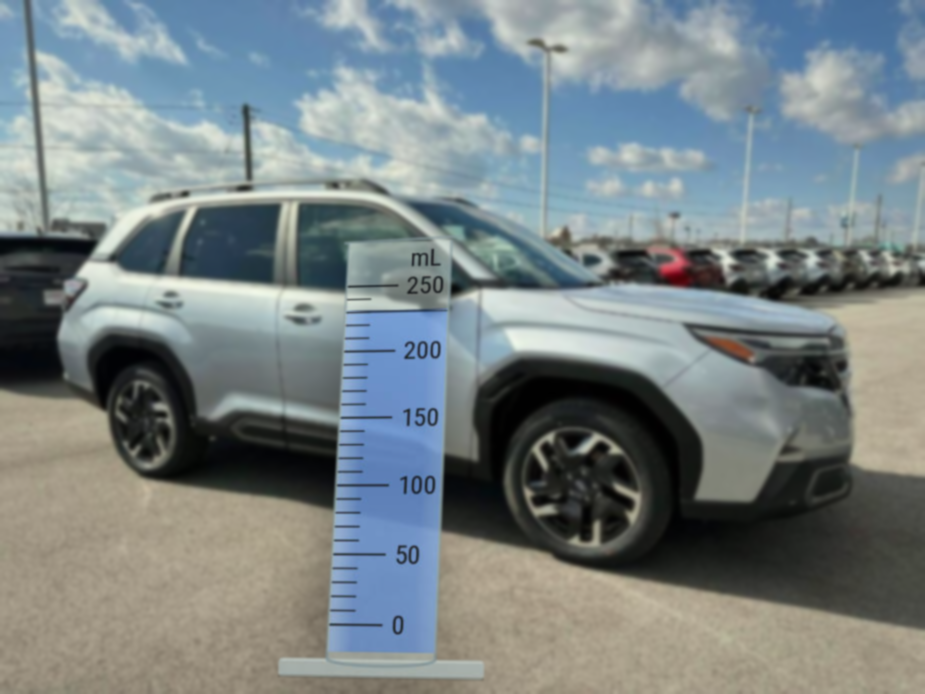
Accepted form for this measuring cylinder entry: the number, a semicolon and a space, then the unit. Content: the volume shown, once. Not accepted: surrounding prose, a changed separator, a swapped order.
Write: 230; mL
